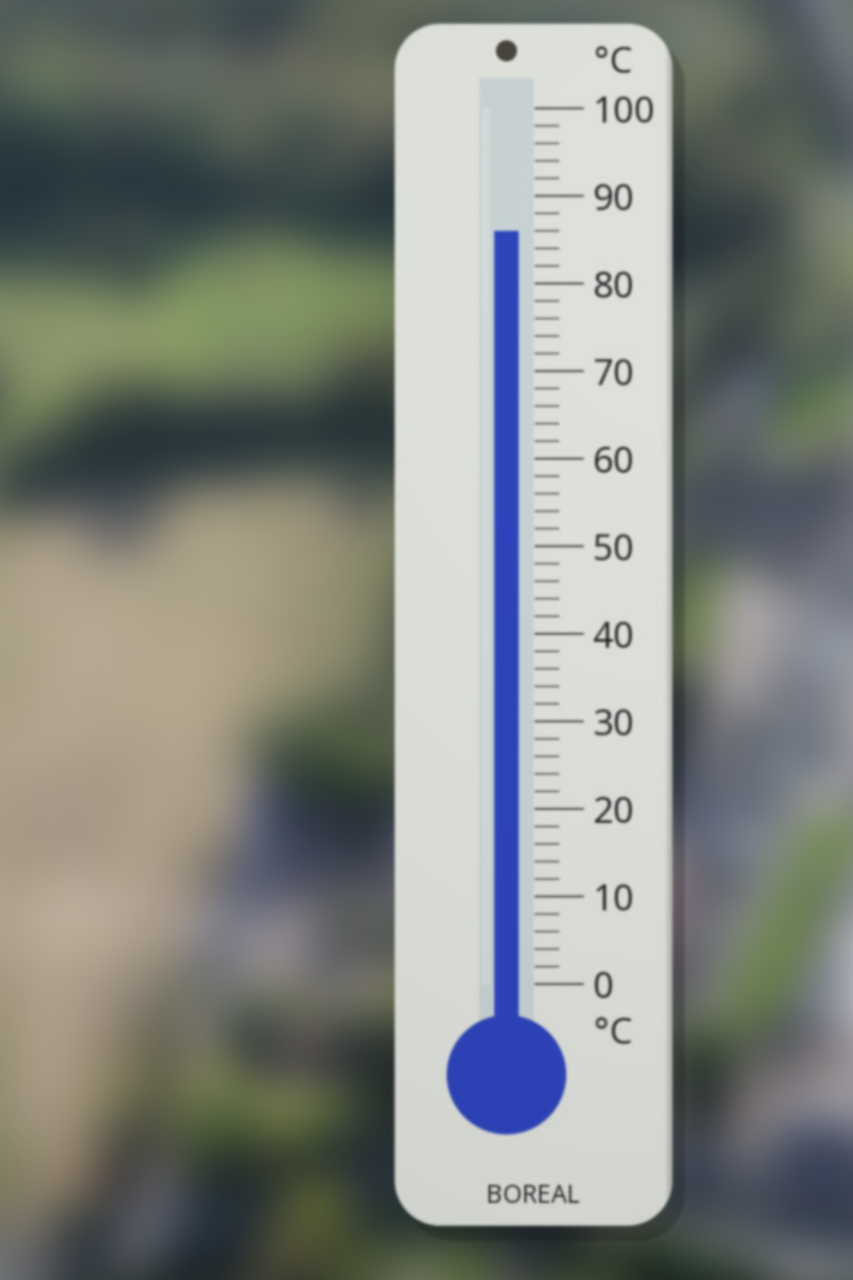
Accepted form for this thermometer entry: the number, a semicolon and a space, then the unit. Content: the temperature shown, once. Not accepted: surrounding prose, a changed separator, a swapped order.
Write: 86; °C
